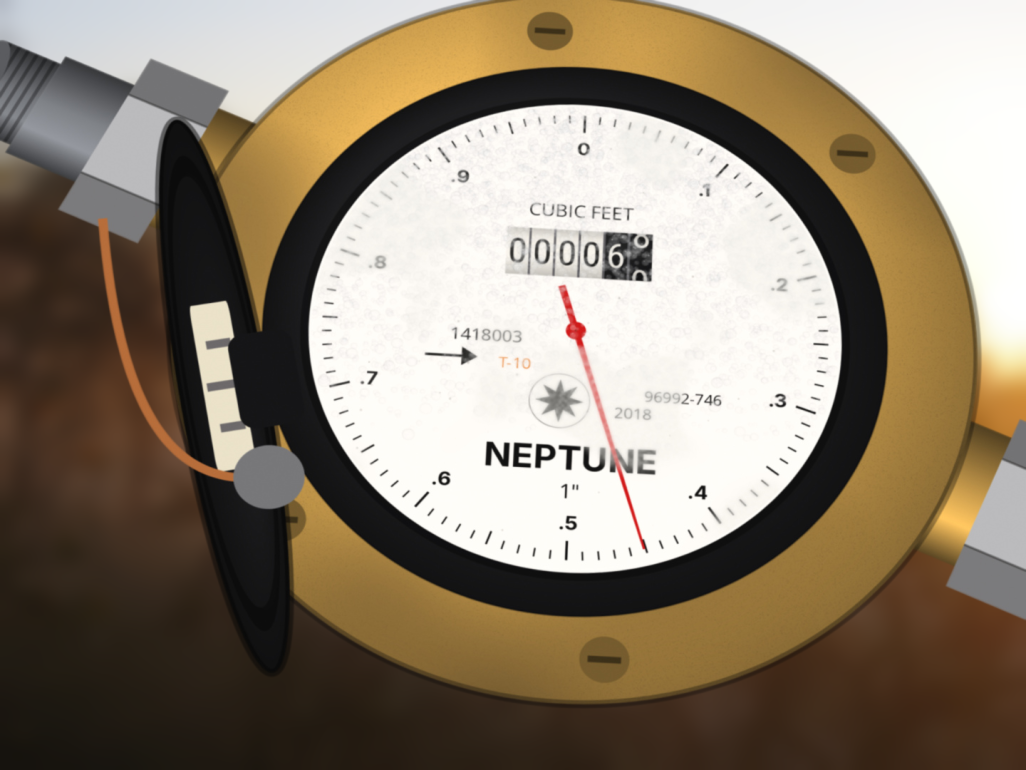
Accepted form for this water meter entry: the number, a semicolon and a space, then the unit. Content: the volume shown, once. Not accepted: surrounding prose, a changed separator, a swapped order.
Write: 68.45; ft³
